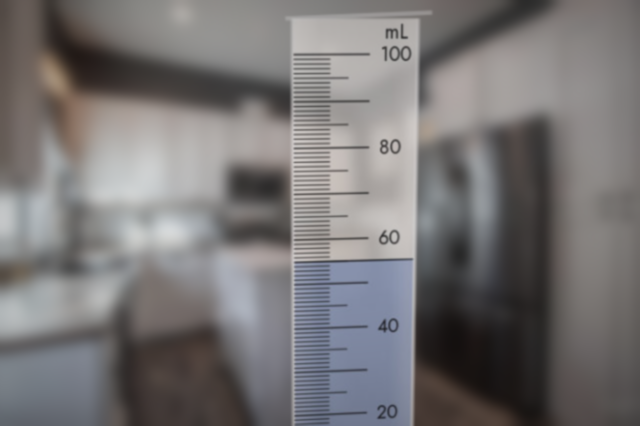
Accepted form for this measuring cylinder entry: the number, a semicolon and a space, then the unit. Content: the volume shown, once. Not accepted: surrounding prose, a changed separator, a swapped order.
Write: 55; mL
